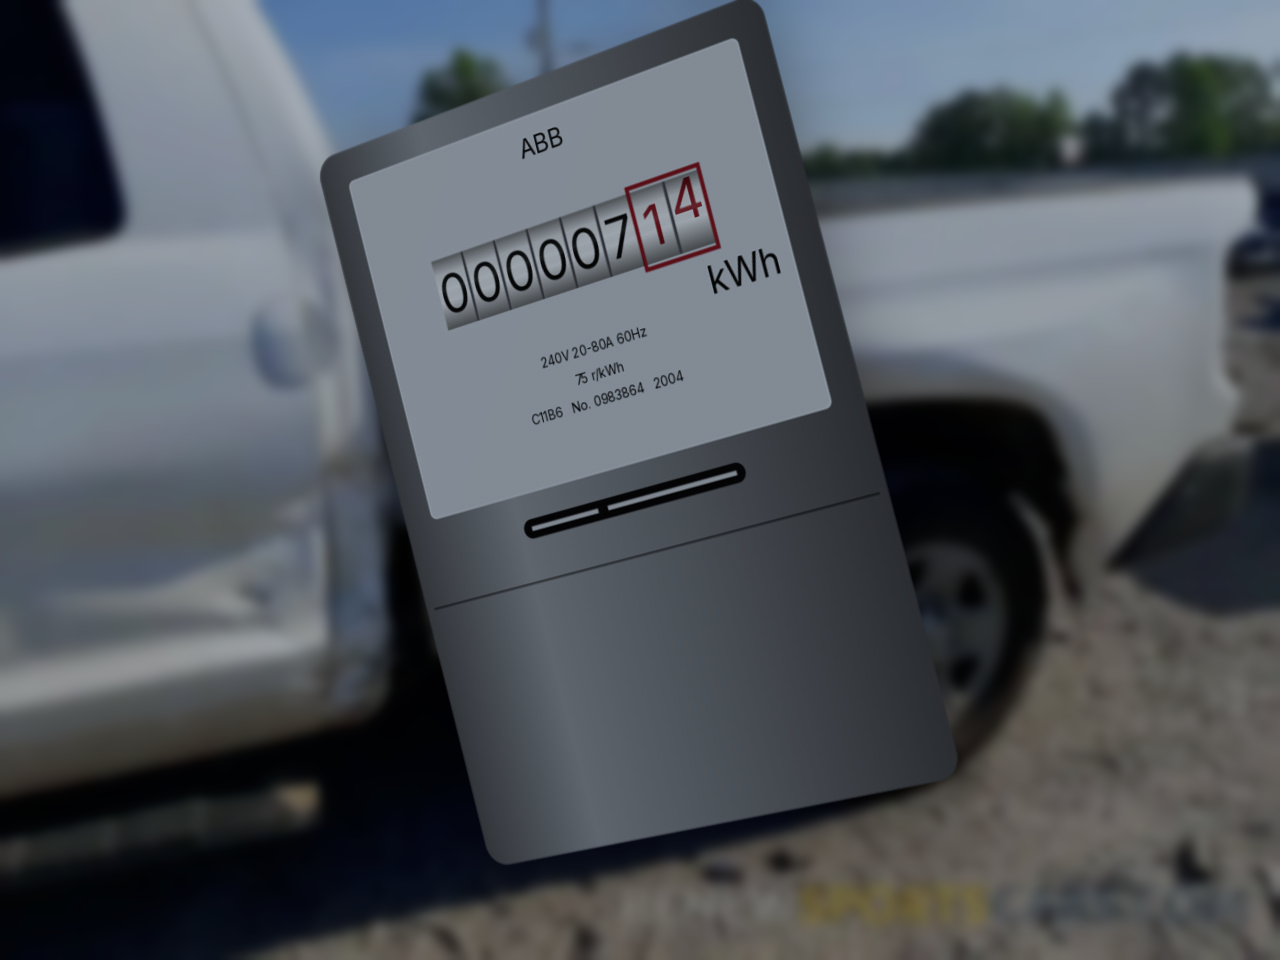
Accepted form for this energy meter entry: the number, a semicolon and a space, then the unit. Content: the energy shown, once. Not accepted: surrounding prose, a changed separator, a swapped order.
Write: 7.14; kWh
